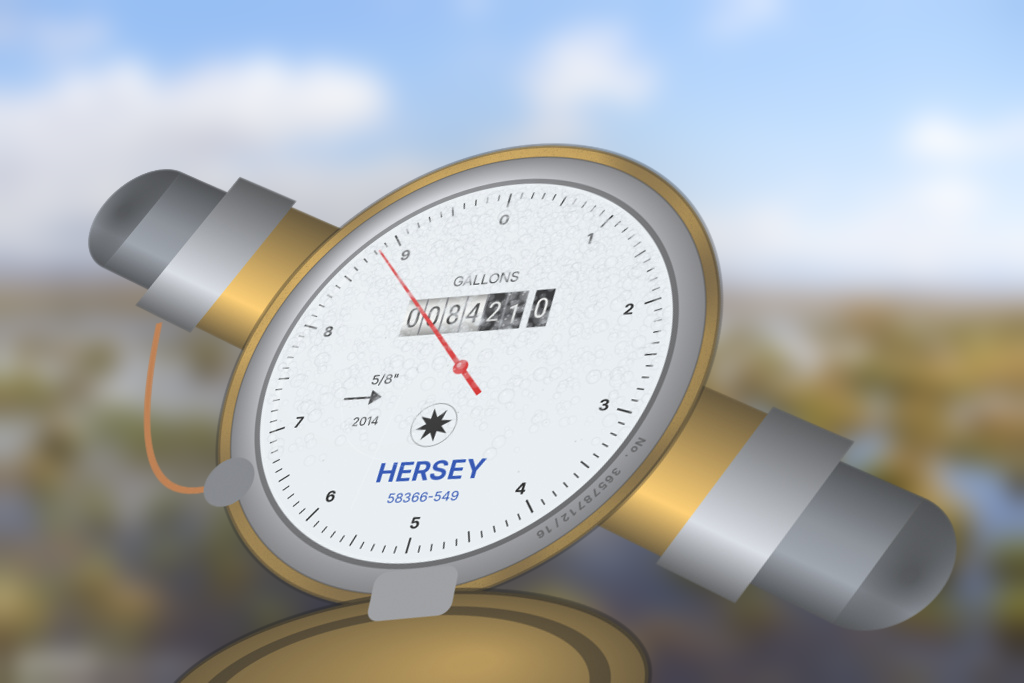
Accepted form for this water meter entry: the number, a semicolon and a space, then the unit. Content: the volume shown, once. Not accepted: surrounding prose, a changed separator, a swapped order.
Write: 84208.8; gal
